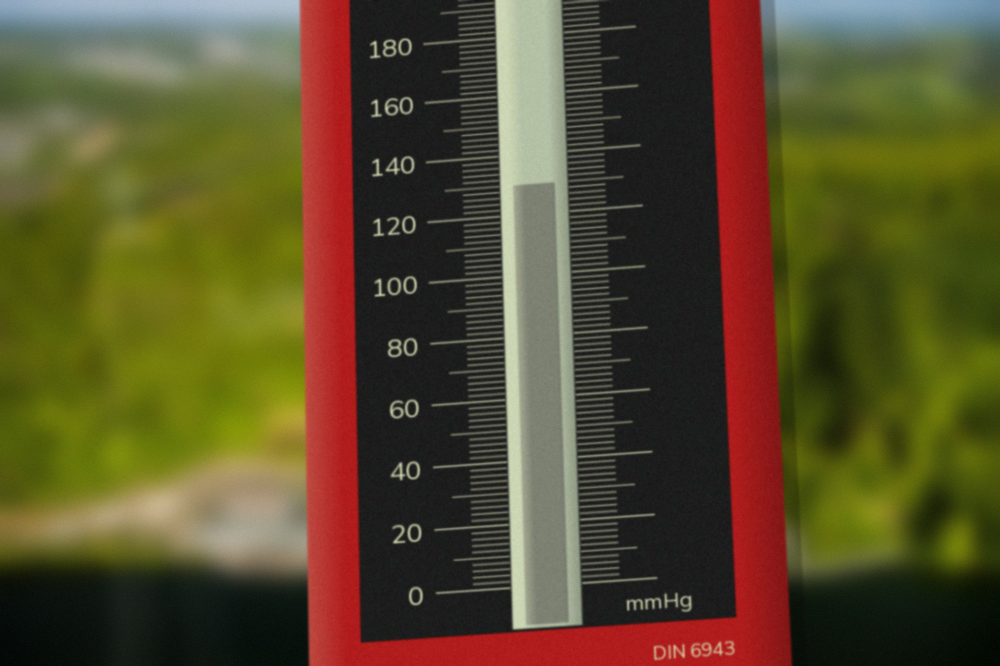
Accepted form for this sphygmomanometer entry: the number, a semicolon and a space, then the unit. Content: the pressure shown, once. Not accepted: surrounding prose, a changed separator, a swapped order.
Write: 130; mmHg
